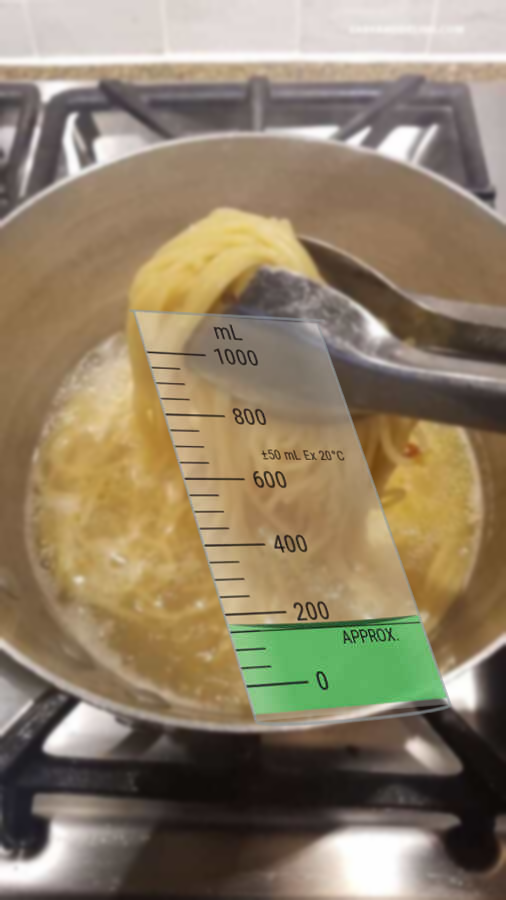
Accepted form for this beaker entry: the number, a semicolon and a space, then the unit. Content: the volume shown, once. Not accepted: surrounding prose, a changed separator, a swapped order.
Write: 150; mL
